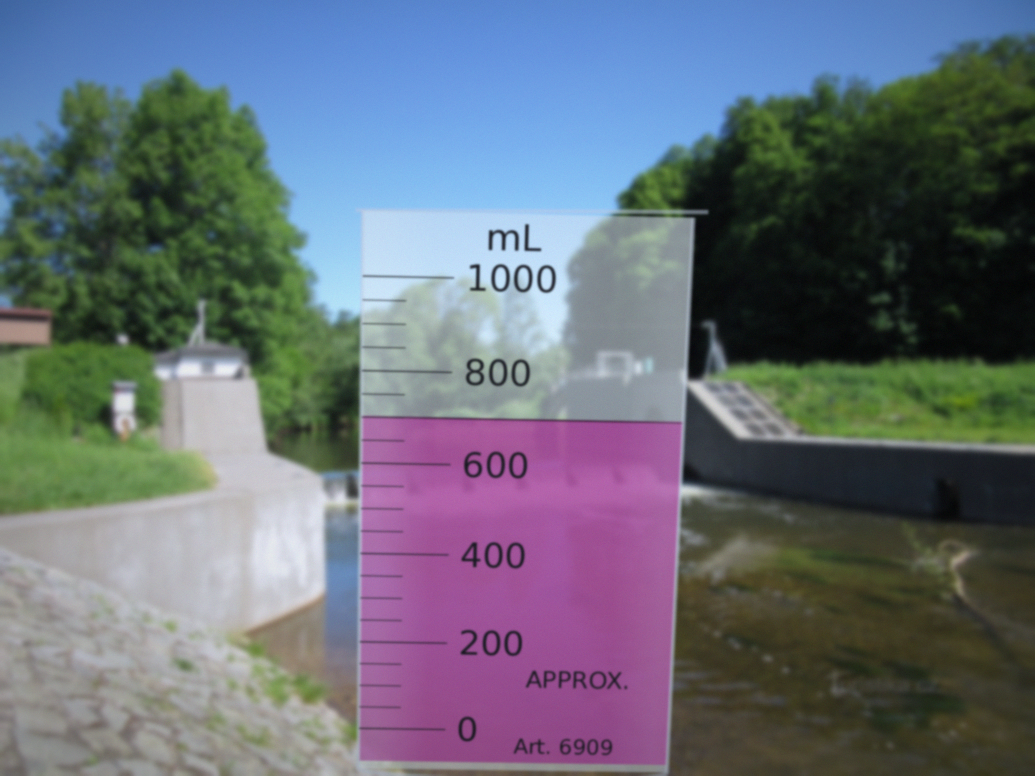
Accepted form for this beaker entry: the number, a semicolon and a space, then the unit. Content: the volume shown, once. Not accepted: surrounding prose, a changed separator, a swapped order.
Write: 700; mL
